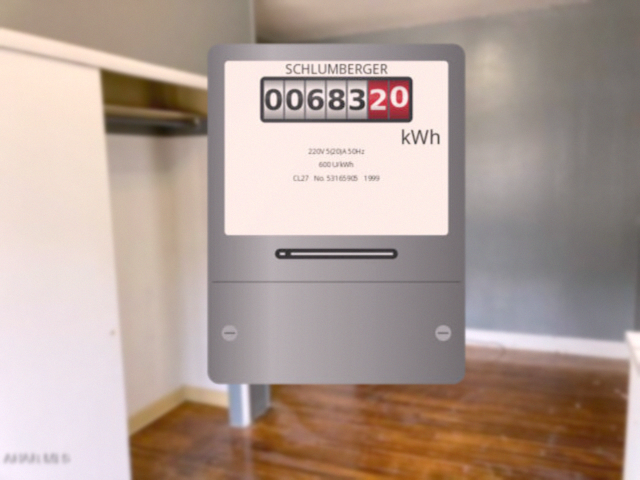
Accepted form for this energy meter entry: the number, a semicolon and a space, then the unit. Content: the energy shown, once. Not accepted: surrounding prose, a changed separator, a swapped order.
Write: 683.20; kWh
